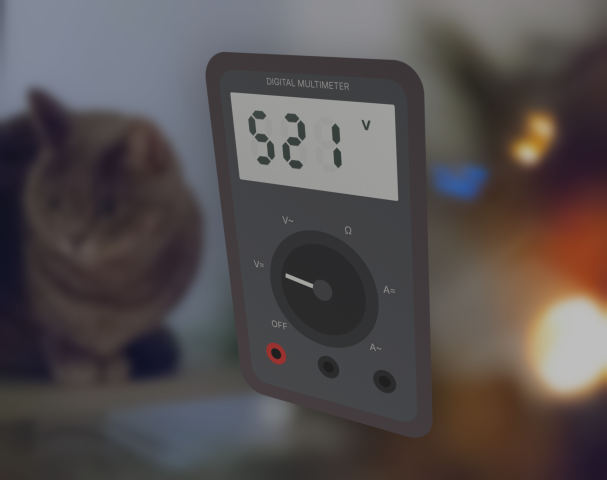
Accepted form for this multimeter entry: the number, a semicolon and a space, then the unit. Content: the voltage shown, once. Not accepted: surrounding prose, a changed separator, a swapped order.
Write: 521; V
